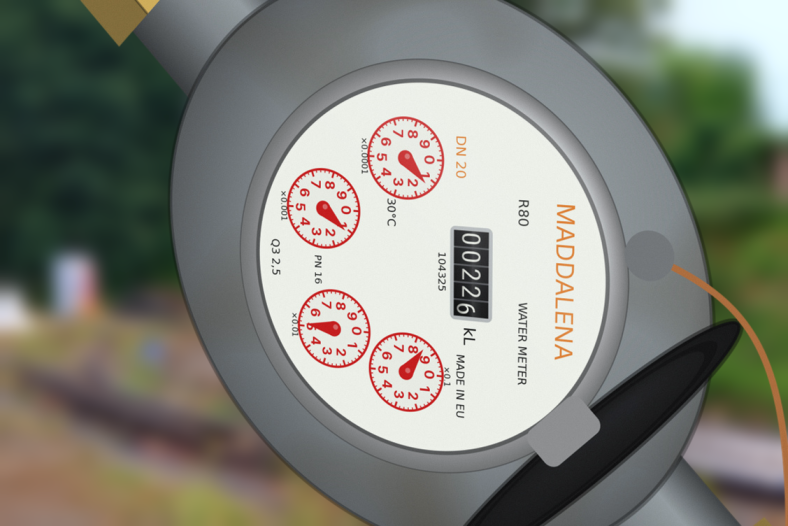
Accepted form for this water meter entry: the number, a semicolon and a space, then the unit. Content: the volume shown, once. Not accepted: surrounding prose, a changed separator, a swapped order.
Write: 225.8511; kL
